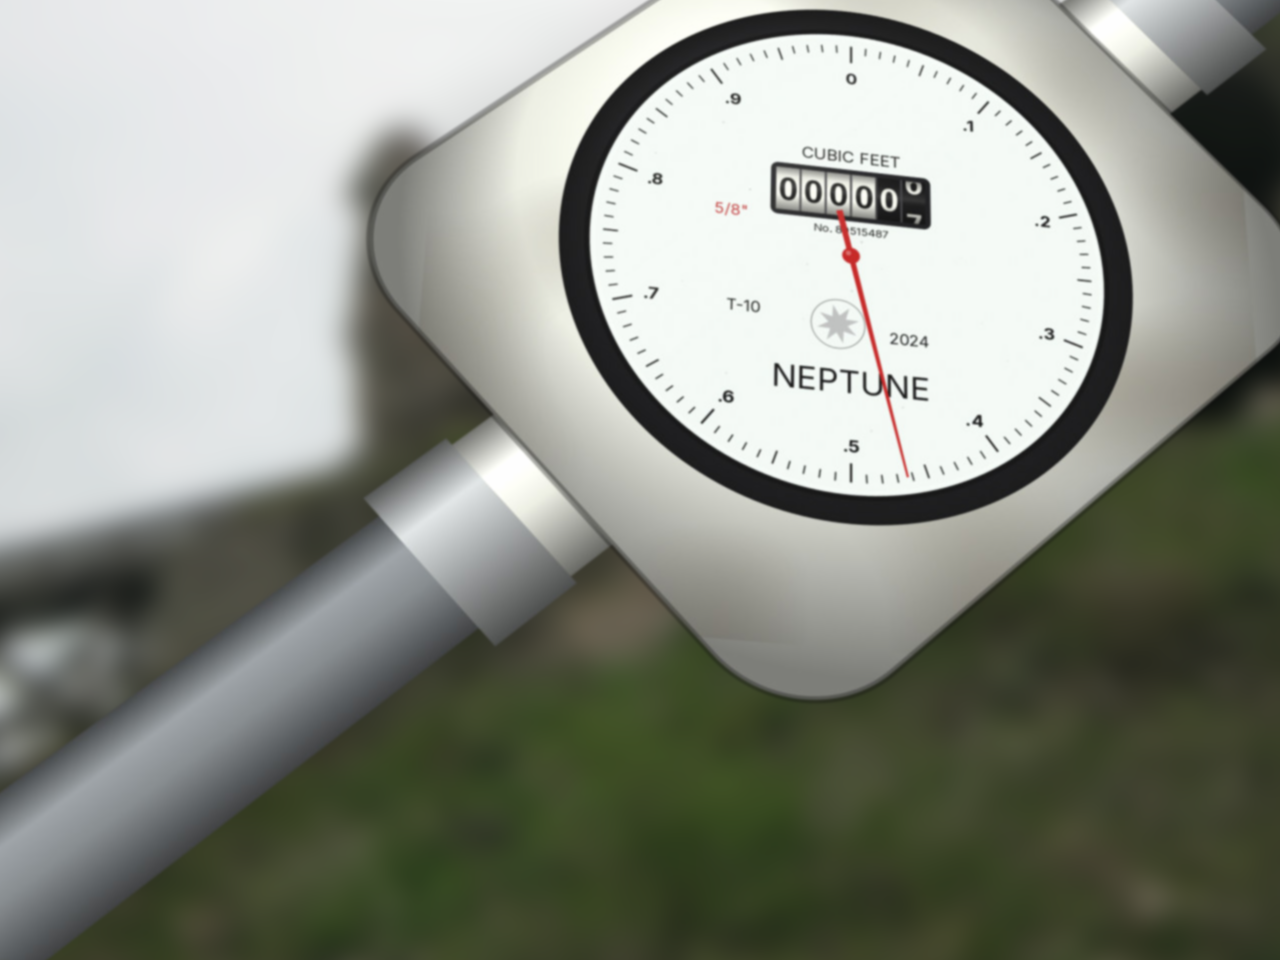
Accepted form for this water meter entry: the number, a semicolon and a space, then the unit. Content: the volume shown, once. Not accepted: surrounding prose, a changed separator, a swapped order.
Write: 6.46; ft³
